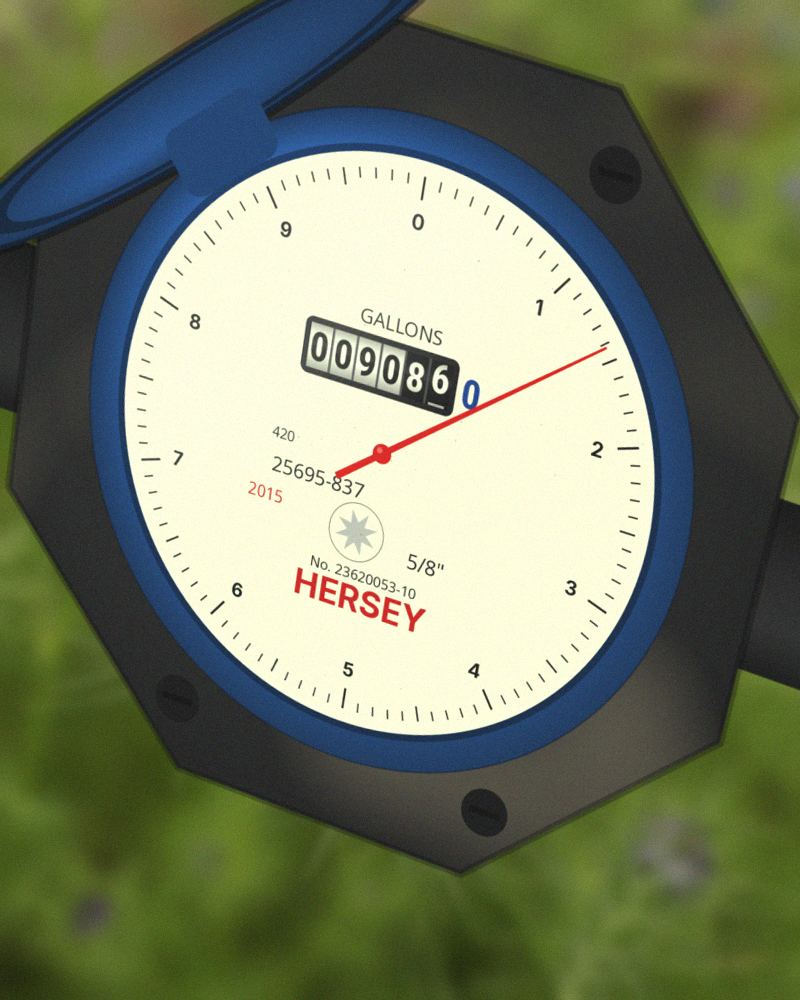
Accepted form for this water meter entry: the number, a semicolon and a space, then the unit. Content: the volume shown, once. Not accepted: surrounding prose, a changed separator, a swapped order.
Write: 90861.4; gal
